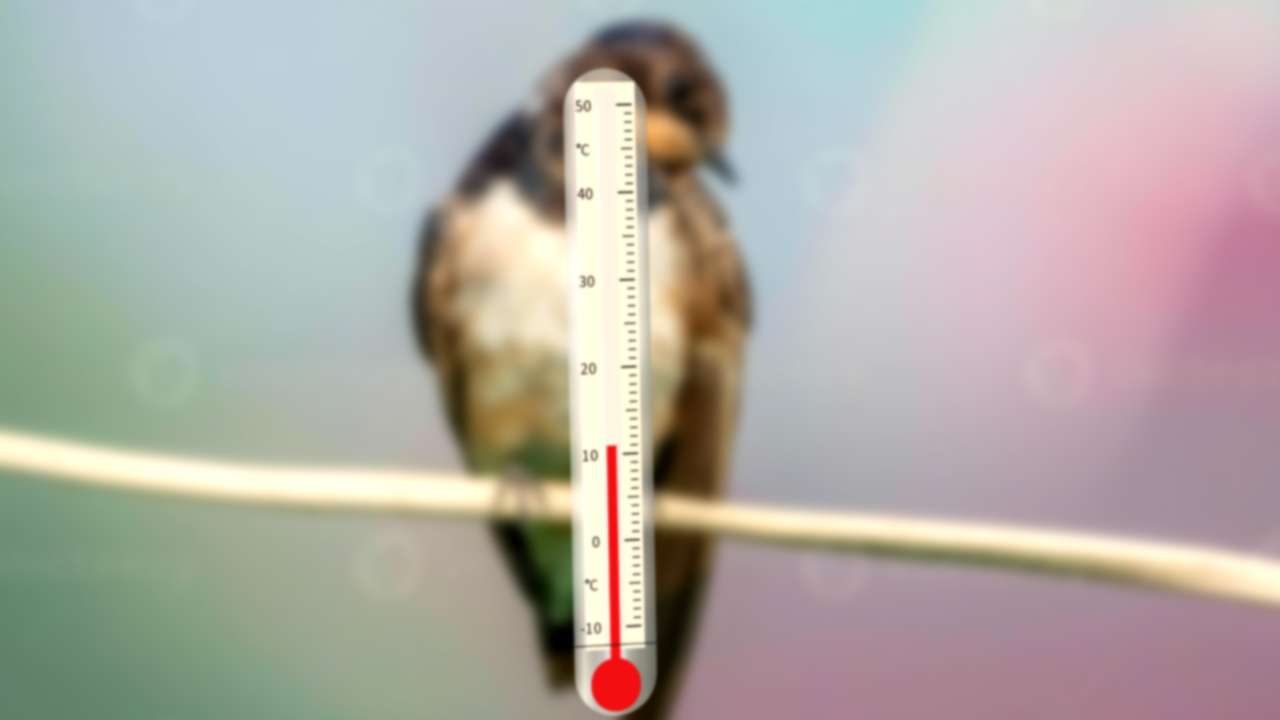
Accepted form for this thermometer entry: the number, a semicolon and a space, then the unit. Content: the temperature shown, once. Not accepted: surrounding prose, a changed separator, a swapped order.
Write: 11; °C
